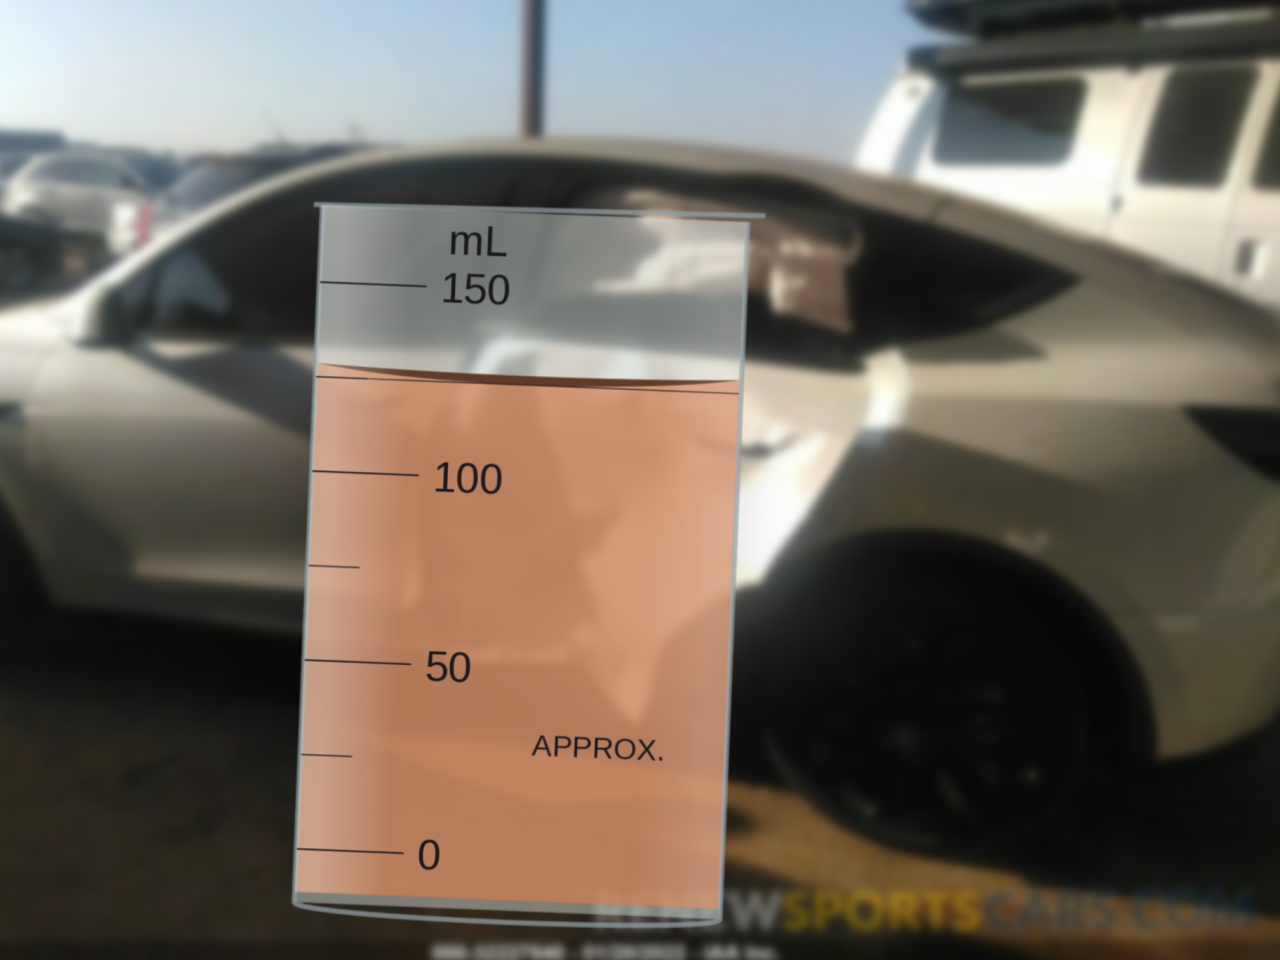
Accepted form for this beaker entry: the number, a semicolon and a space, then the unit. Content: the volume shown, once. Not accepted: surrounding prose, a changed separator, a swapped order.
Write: 125; mL
